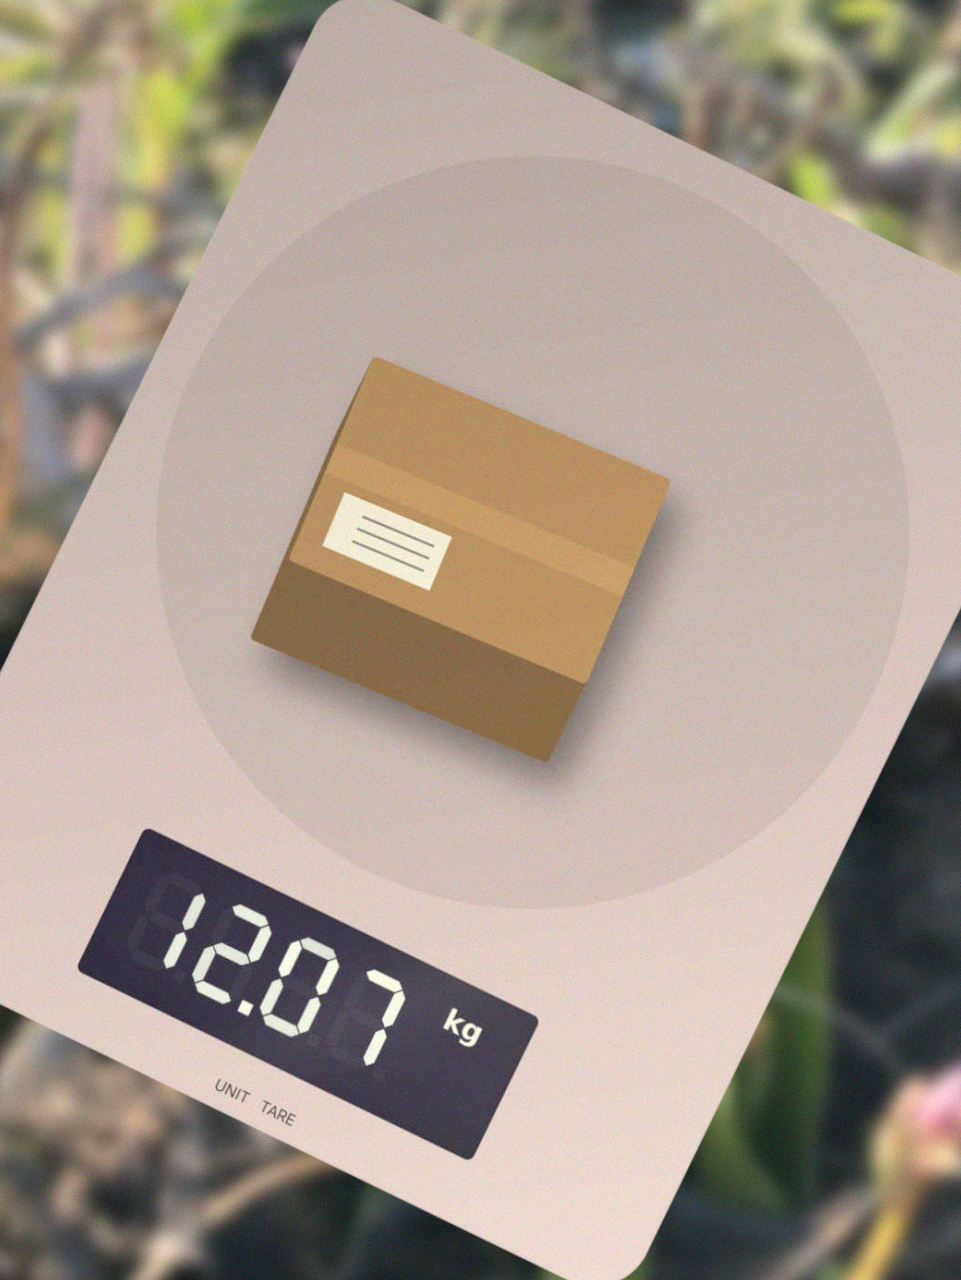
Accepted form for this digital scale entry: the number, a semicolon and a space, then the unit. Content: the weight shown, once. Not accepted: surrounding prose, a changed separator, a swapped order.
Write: 12.07; kg
